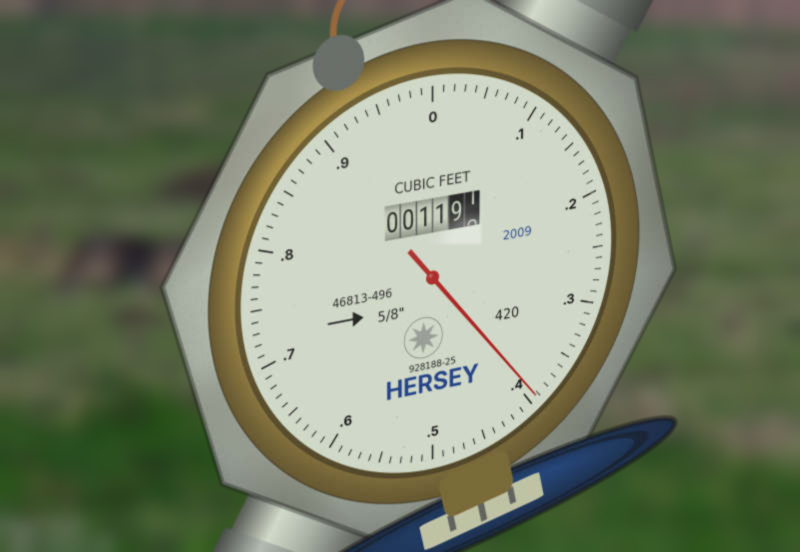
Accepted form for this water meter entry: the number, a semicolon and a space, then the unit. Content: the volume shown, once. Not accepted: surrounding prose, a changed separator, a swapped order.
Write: 1191.39; ft³
